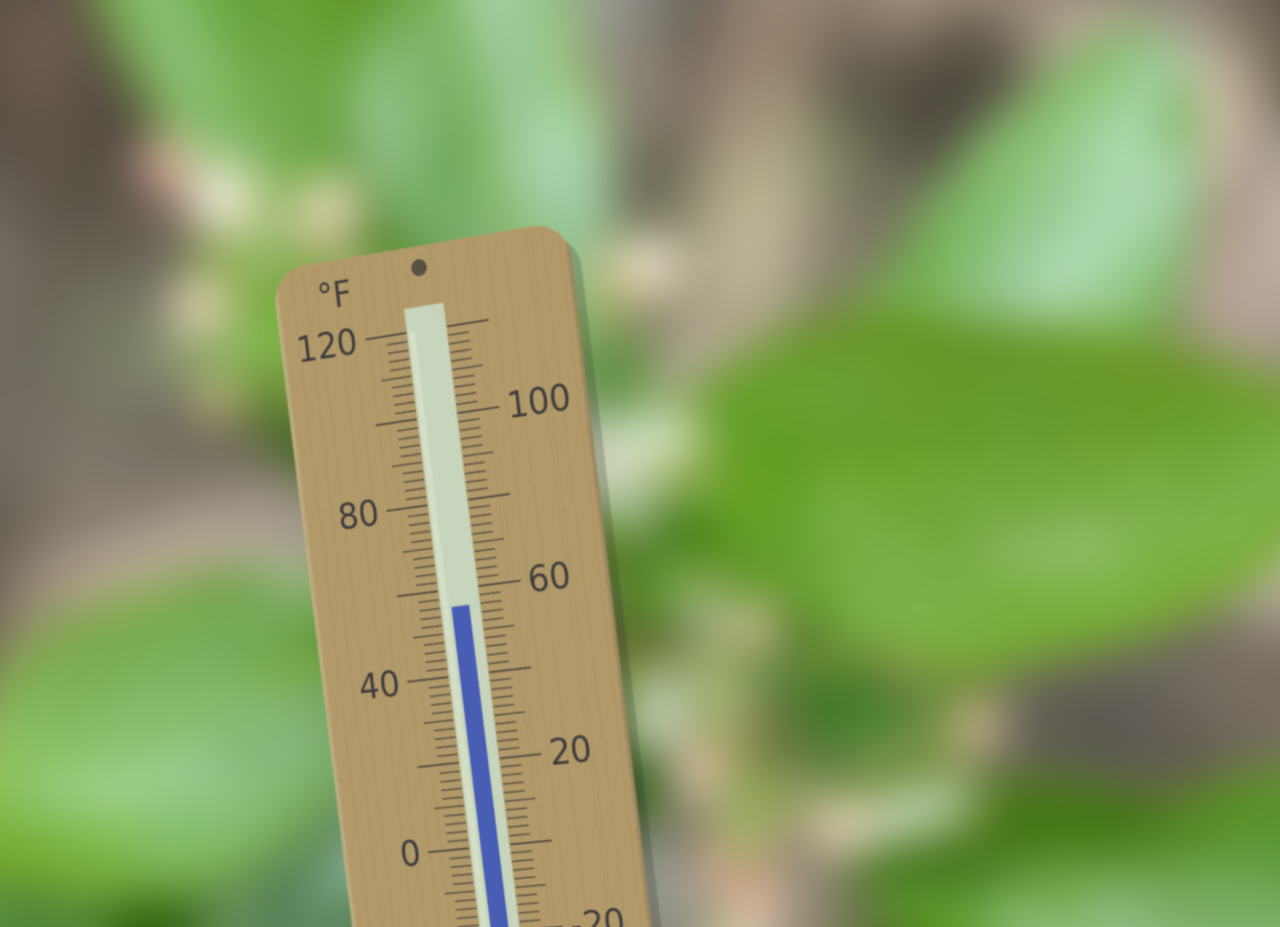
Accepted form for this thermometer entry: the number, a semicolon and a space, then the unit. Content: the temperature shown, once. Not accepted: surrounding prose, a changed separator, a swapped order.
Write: 56; °F
